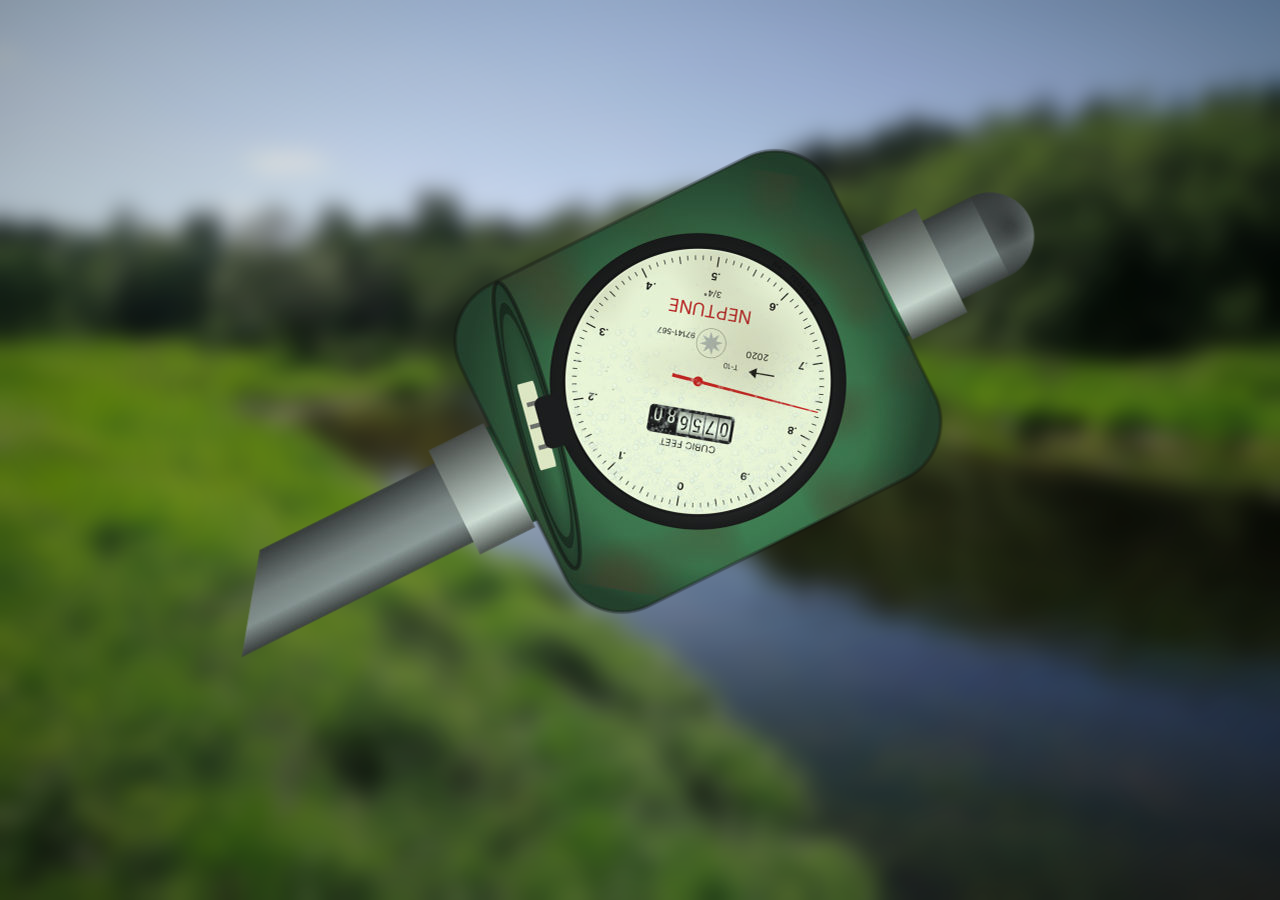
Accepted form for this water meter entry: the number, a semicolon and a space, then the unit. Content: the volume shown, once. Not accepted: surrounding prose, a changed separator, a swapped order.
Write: 75679.76; ft³
